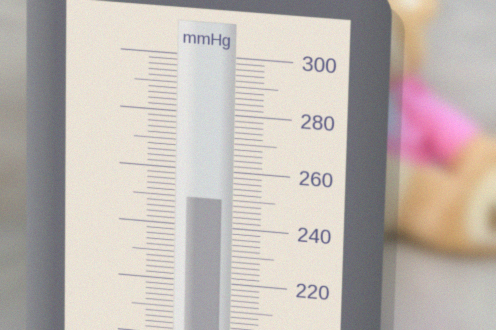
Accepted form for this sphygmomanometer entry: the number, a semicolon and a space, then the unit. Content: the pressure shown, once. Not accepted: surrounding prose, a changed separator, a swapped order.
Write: 250; mmHg
